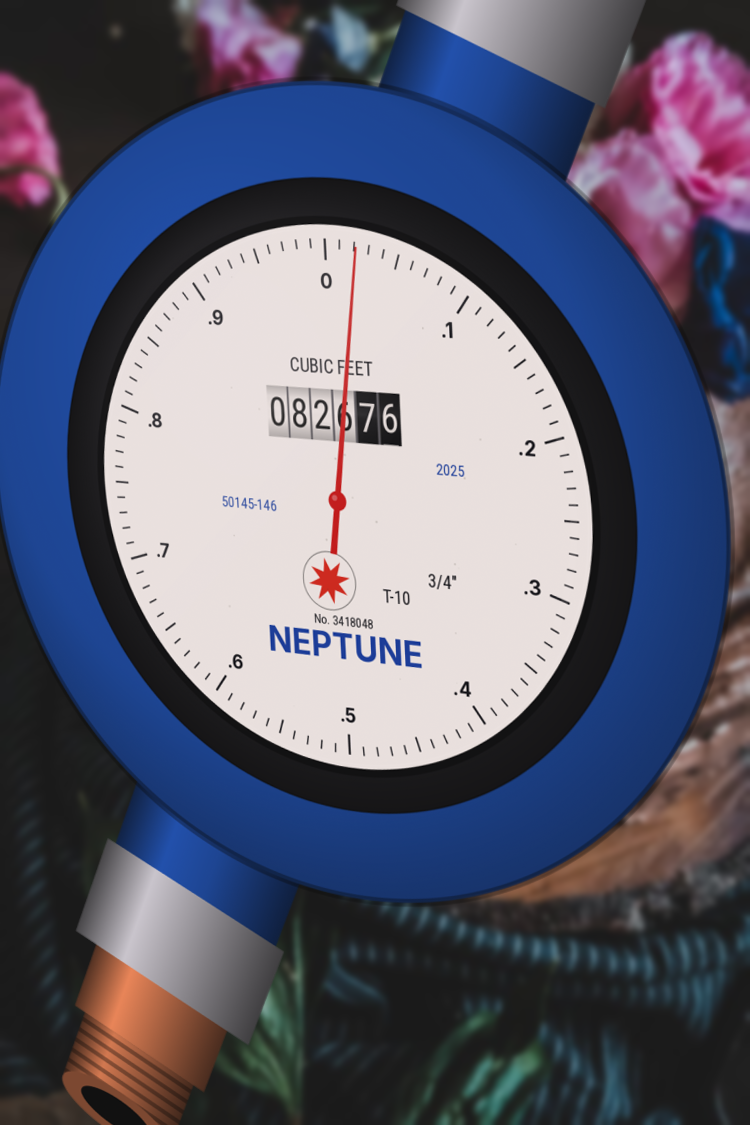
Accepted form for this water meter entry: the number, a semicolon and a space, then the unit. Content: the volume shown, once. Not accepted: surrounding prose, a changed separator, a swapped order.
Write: 82676.02; ft³
